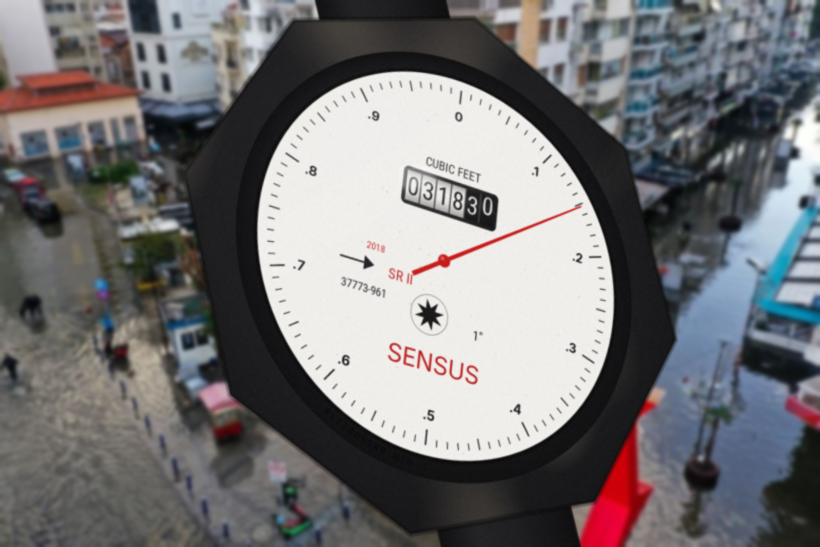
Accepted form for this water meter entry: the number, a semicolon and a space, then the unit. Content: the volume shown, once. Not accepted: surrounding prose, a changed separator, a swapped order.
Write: 31830.15; ft³
